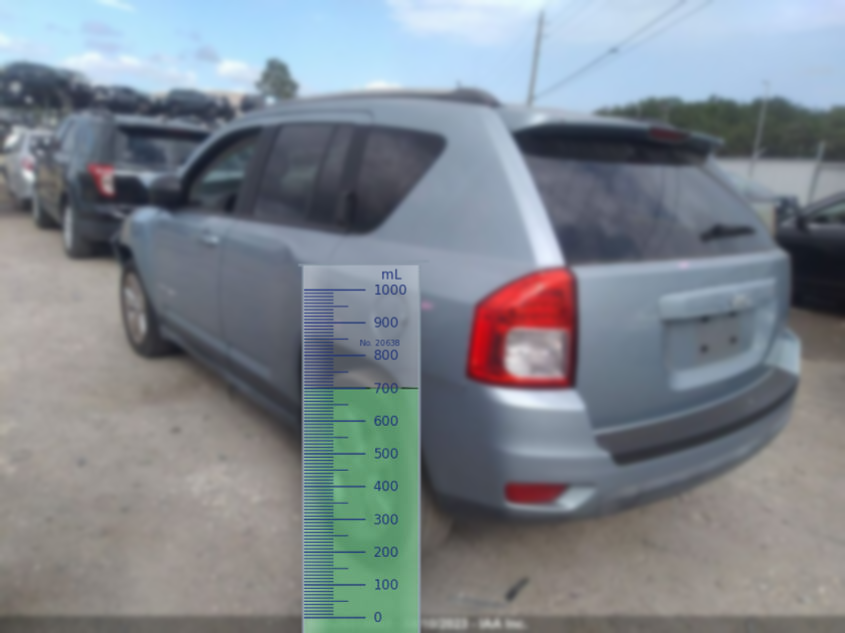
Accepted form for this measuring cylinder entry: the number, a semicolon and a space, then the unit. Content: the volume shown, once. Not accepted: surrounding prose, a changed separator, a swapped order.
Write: 700; mL
